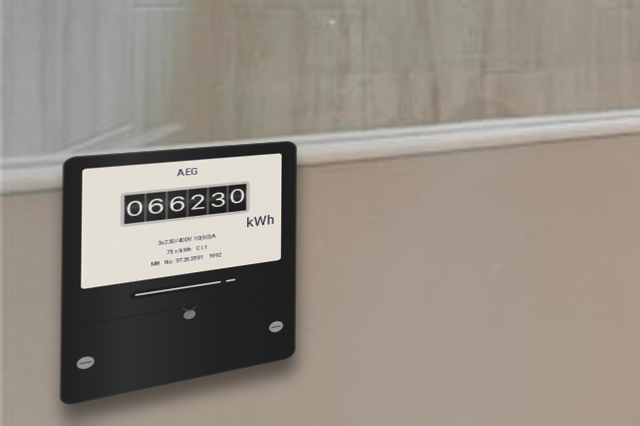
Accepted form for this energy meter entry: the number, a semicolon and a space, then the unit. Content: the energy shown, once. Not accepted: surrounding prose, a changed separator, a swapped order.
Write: 66230; kWh
